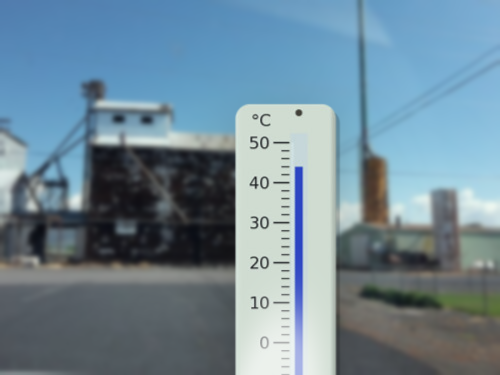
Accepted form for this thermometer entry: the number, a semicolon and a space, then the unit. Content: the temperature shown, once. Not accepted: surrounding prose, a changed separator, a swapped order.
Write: 44; °C
